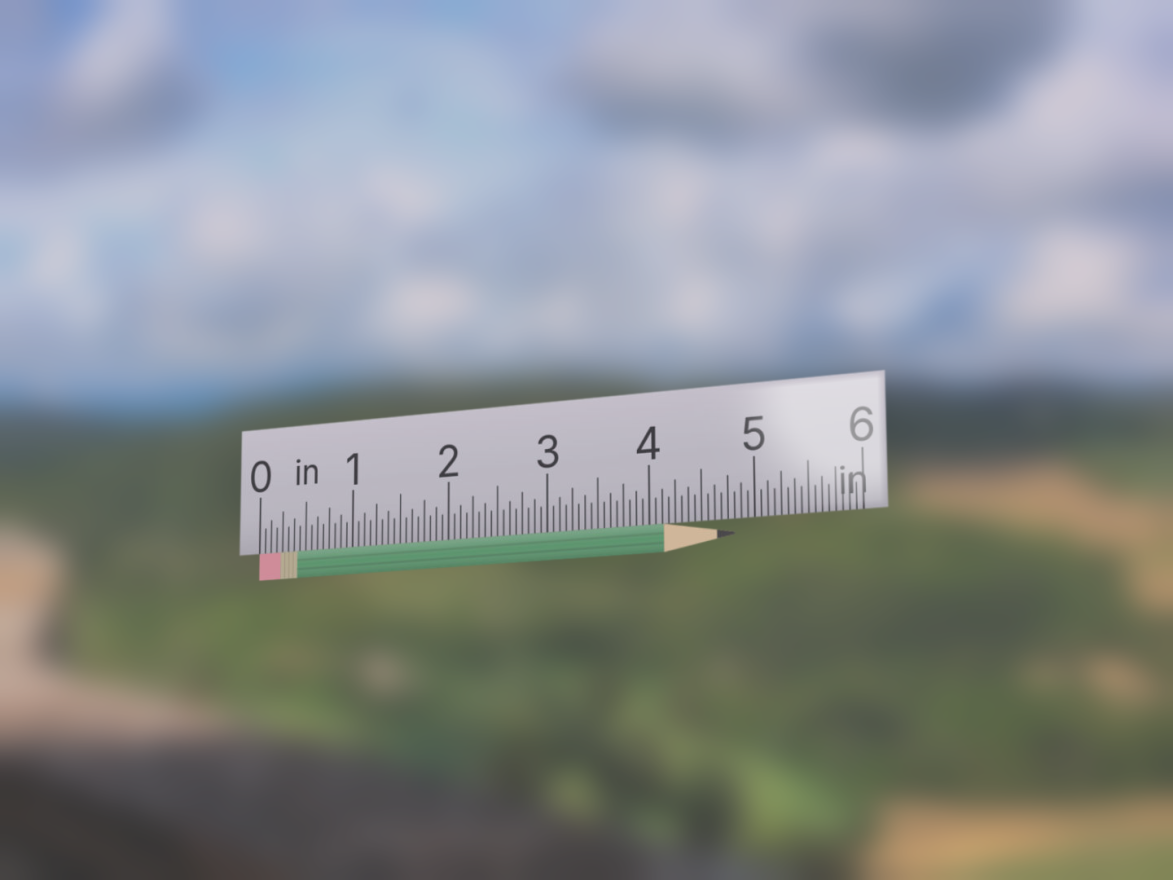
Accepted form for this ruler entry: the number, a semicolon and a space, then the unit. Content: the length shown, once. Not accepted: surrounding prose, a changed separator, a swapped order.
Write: 4.8125; in
